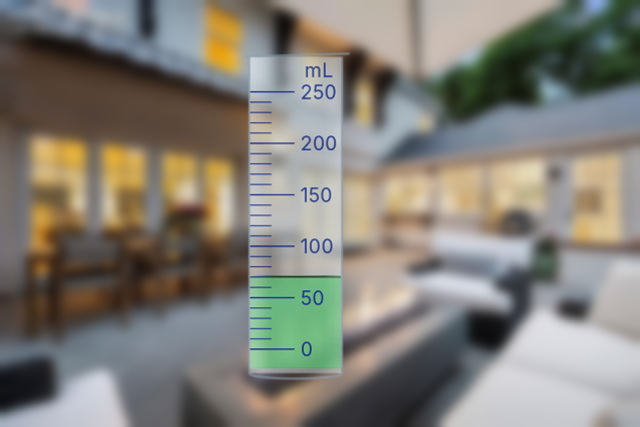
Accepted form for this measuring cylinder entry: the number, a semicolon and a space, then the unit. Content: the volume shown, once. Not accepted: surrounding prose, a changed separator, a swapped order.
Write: 70; mL
